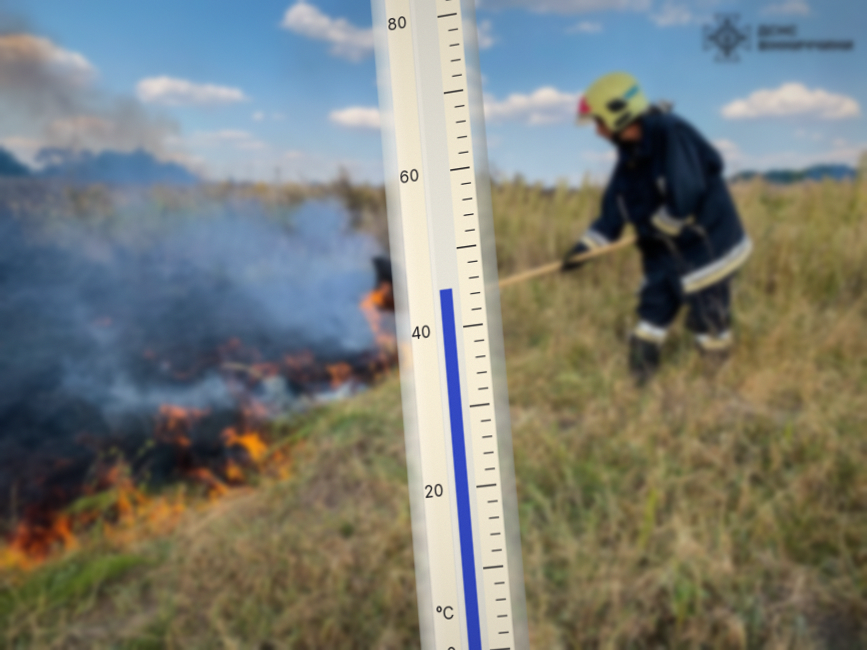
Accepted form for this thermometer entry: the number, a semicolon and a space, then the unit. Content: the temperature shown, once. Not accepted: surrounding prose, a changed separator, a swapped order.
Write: 45; °C
